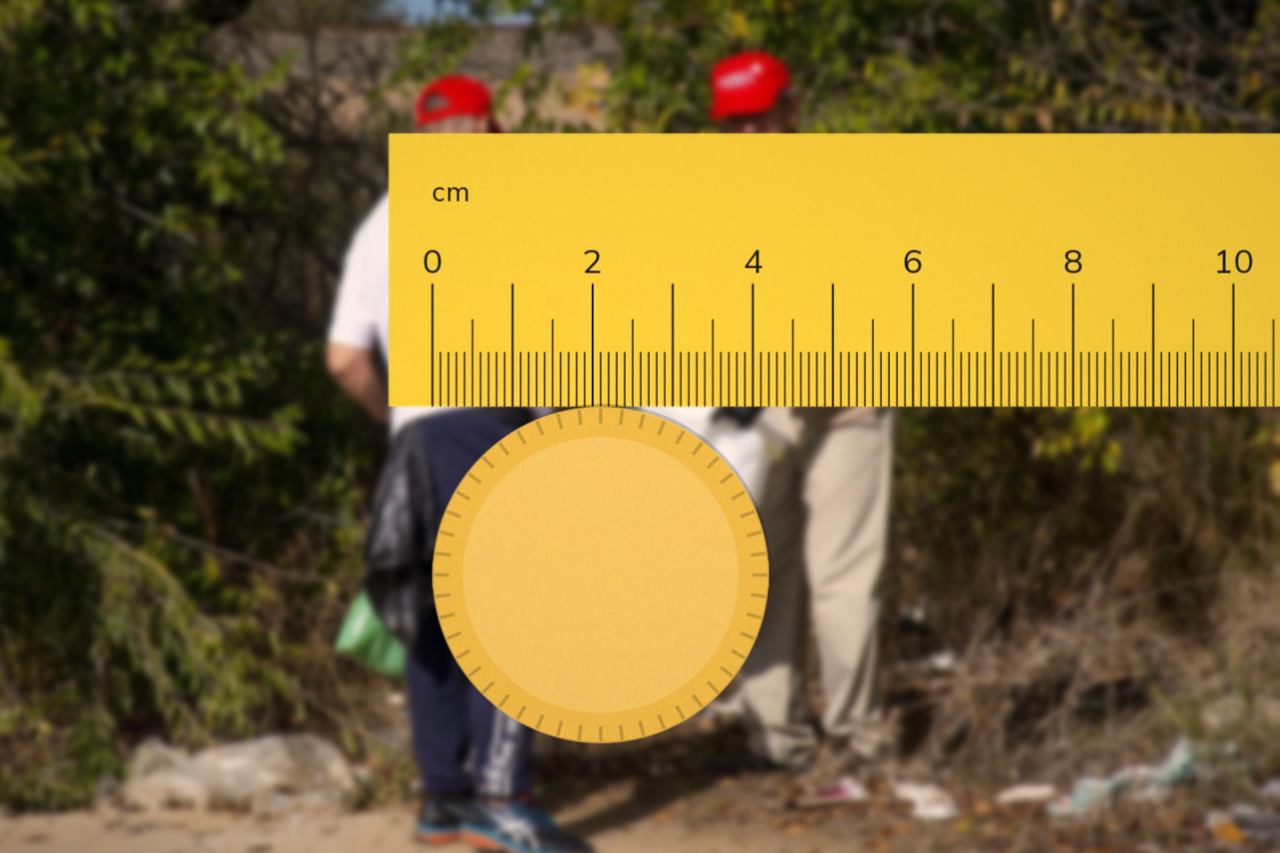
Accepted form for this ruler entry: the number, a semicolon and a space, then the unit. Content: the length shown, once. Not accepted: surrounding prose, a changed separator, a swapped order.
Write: 4.2; cm
